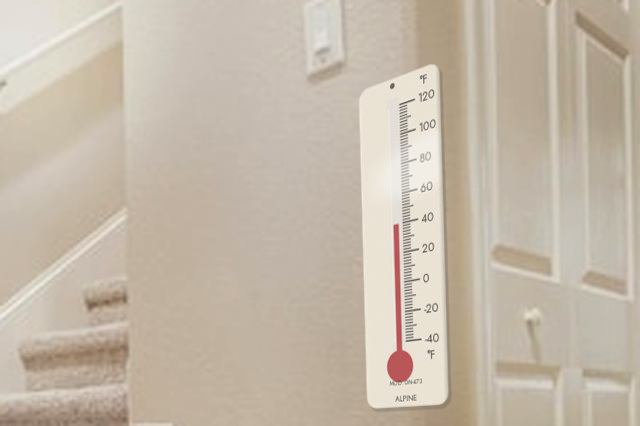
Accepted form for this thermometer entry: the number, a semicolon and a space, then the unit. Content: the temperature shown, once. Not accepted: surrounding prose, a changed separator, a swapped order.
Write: 40; °F
